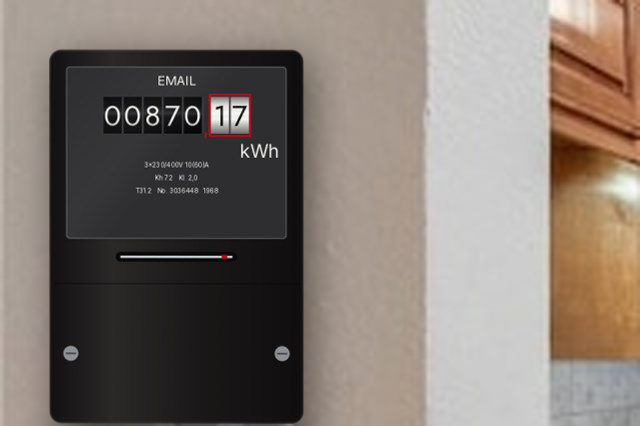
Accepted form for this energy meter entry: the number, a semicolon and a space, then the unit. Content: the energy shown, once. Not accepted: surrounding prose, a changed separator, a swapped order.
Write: 870.17; kWh
